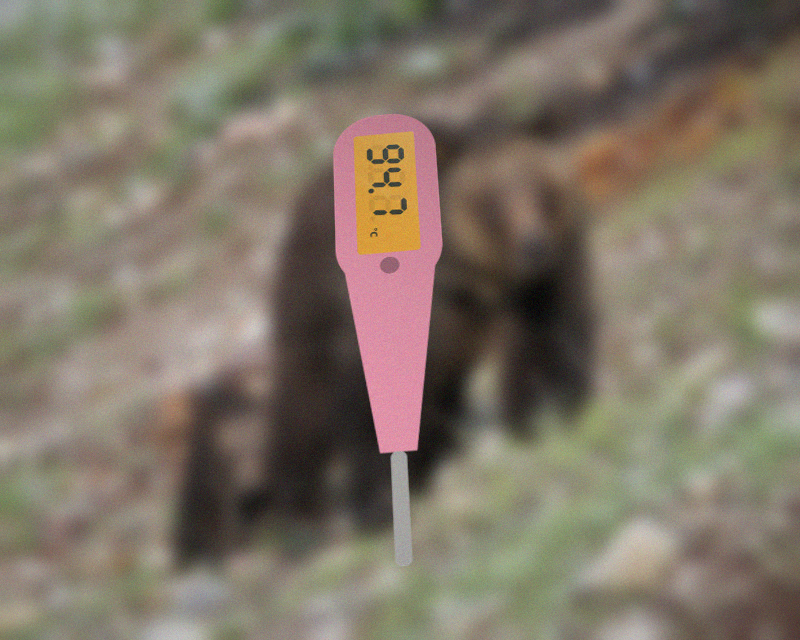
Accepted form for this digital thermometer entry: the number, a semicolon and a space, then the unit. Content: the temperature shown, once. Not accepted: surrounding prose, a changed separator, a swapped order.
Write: 94.7; °C
